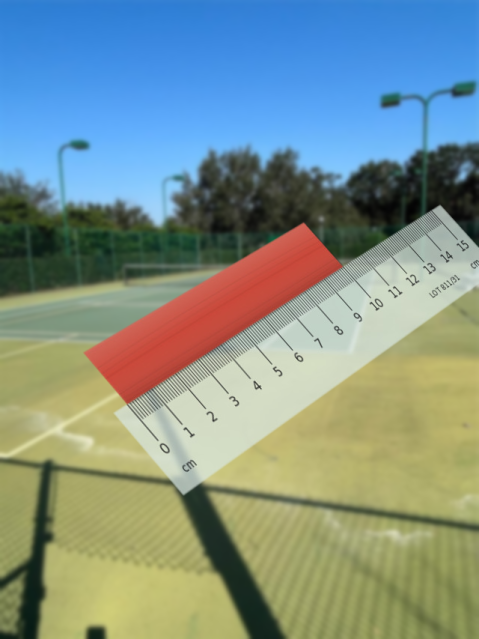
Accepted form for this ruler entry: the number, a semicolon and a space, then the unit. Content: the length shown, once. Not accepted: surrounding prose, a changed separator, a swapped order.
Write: 10; cm
